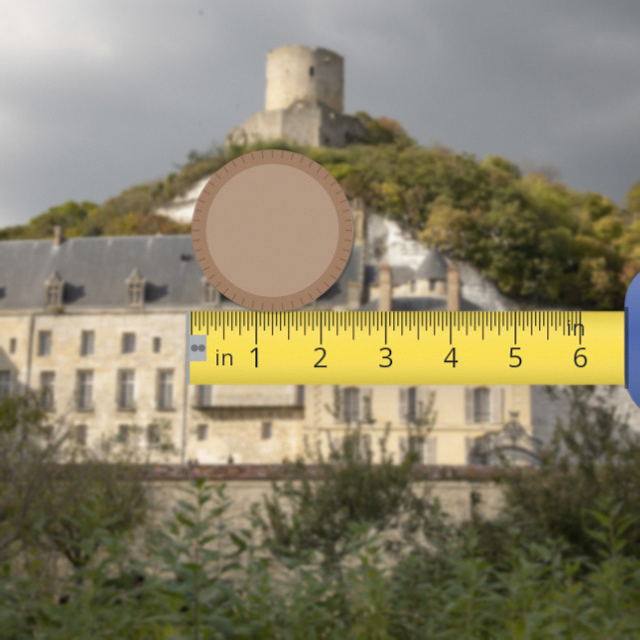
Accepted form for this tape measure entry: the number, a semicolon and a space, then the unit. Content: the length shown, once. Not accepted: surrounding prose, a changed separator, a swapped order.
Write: 2.5; in
